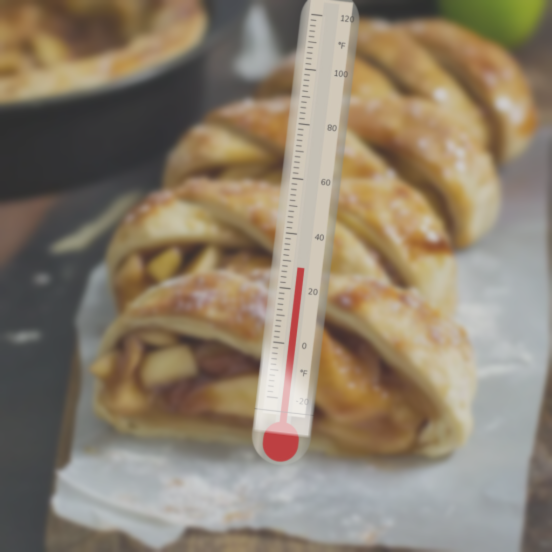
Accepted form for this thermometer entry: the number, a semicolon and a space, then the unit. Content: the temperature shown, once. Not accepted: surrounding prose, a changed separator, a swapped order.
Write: 28; °F
